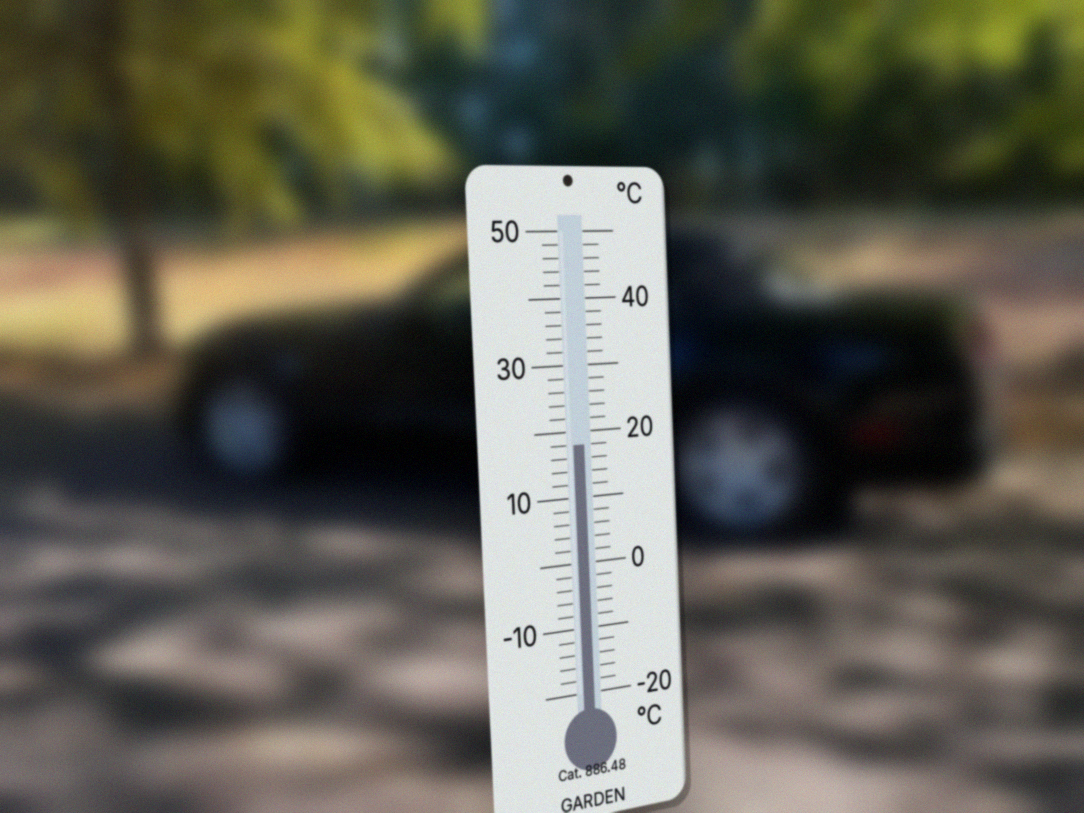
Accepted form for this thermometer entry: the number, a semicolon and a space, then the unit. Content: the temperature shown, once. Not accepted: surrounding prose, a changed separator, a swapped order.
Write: 18; °C
